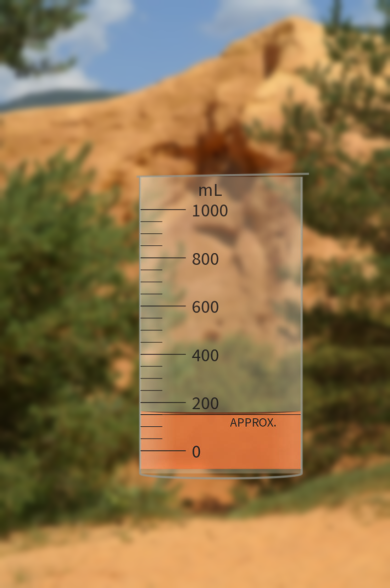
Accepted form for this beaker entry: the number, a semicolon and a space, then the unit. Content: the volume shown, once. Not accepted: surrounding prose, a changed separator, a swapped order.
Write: 150; mL
